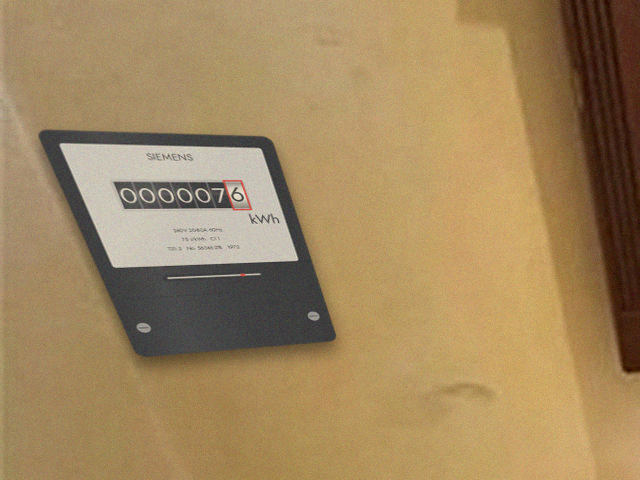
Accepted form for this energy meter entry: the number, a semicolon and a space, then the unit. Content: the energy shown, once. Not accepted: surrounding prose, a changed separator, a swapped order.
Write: 7.6; kWh
